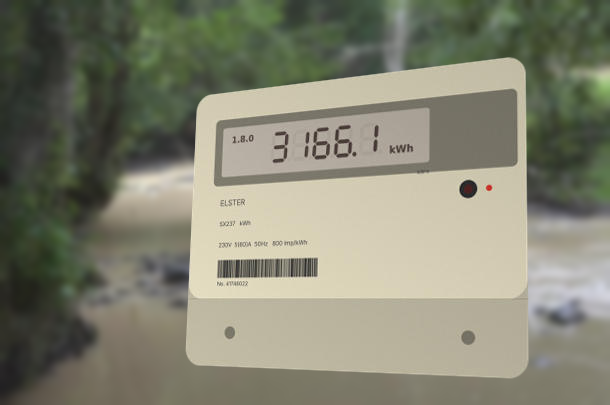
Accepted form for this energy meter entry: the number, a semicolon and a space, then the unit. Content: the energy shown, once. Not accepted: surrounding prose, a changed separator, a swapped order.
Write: 3166.1; kWh
